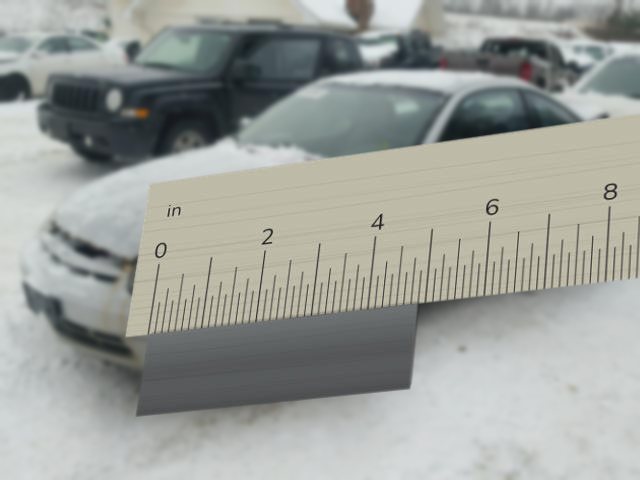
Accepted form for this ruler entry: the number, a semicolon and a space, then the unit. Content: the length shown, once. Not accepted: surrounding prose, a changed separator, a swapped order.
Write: 4.875; in
